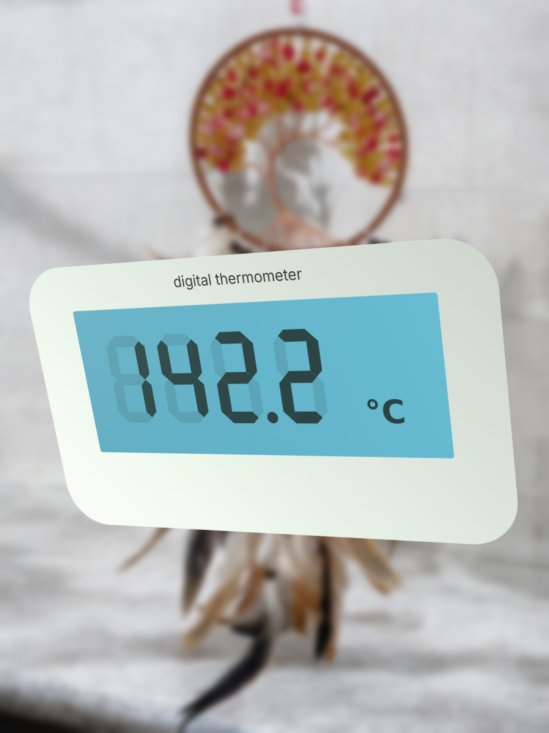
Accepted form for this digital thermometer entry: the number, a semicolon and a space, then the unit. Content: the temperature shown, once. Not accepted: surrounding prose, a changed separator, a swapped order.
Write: 142.2; °C
